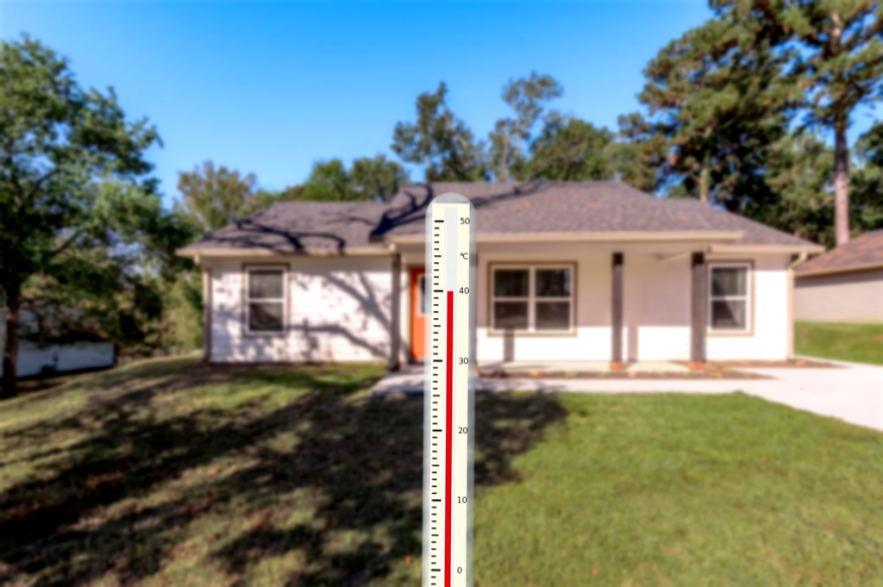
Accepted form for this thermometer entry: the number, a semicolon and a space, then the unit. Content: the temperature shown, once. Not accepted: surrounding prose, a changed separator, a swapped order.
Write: 40; °C
